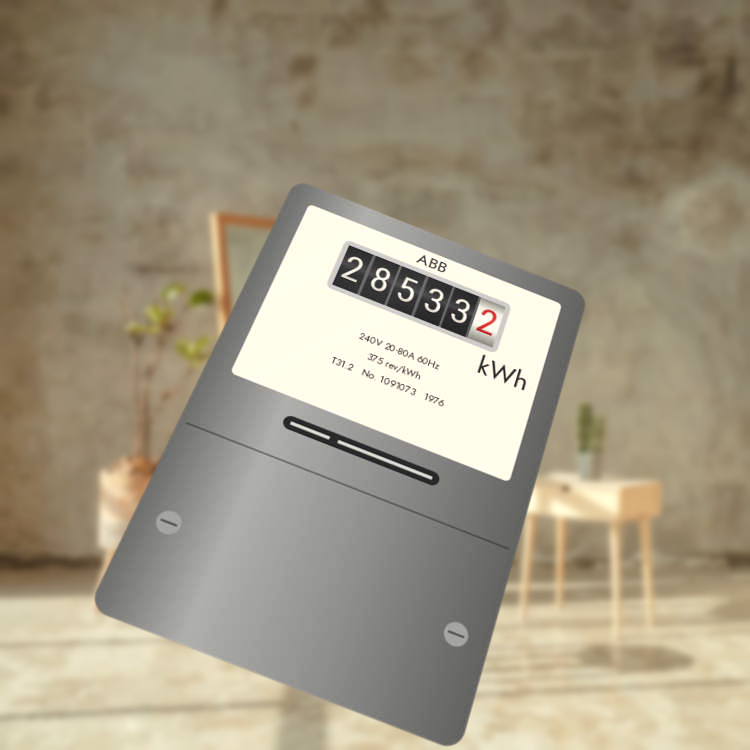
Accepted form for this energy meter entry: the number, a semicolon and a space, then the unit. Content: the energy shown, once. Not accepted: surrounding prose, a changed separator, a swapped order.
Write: 28533.2; kWh
